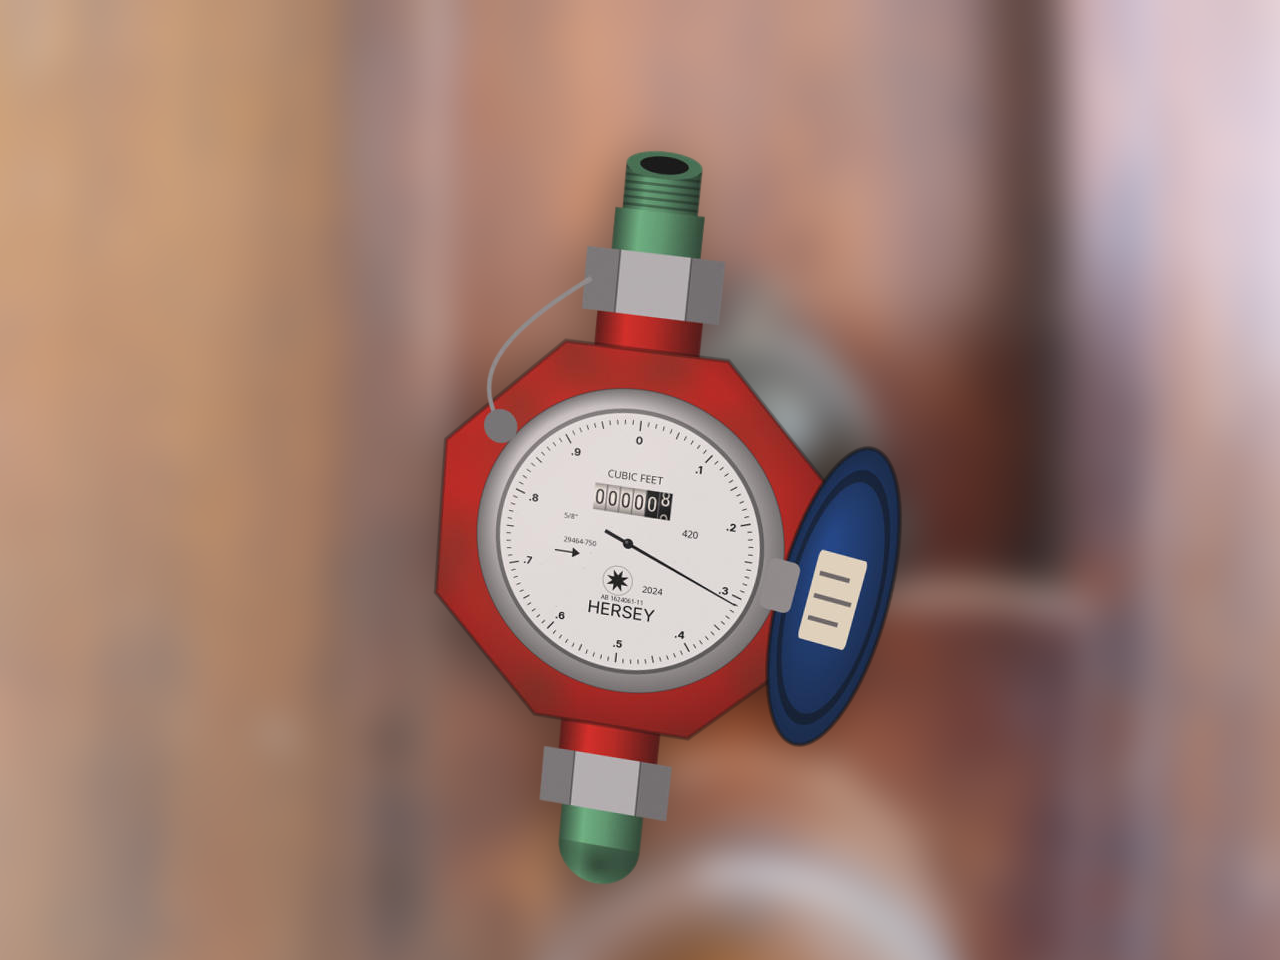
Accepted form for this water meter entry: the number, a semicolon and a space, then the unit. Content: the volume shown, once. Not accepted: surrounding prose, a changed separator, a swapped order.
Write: 8.31; ft³
